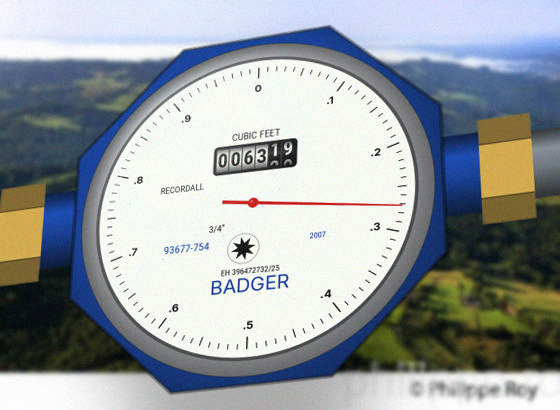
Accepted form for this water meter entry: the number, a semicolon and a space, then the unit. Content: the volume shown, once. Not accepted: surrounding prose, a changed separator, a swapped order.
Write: 6319.27; ft³
